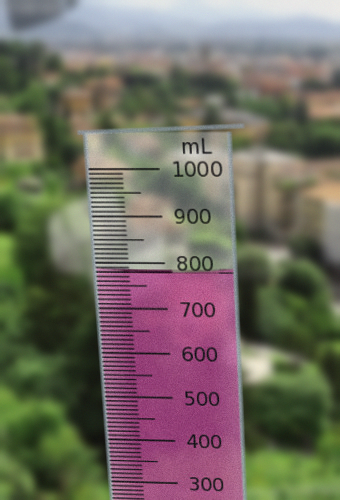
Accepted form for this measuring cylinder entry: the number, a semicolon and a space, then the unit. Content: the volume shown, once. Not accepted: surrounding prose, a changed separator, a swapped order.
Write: 780; mL
